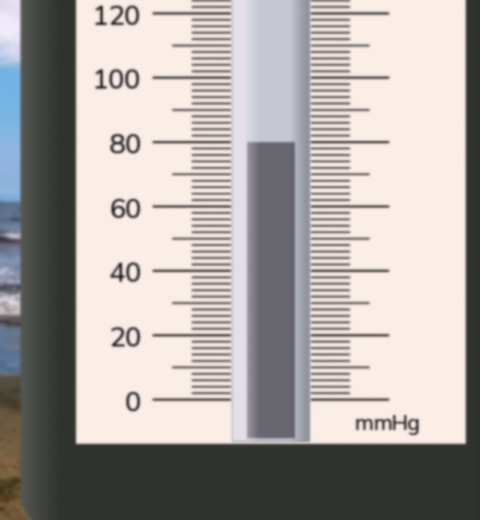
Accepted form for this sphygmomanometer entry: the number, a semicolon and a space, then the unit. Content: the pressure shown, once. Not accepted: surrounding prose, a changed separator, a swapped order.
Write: 80; mmHg
